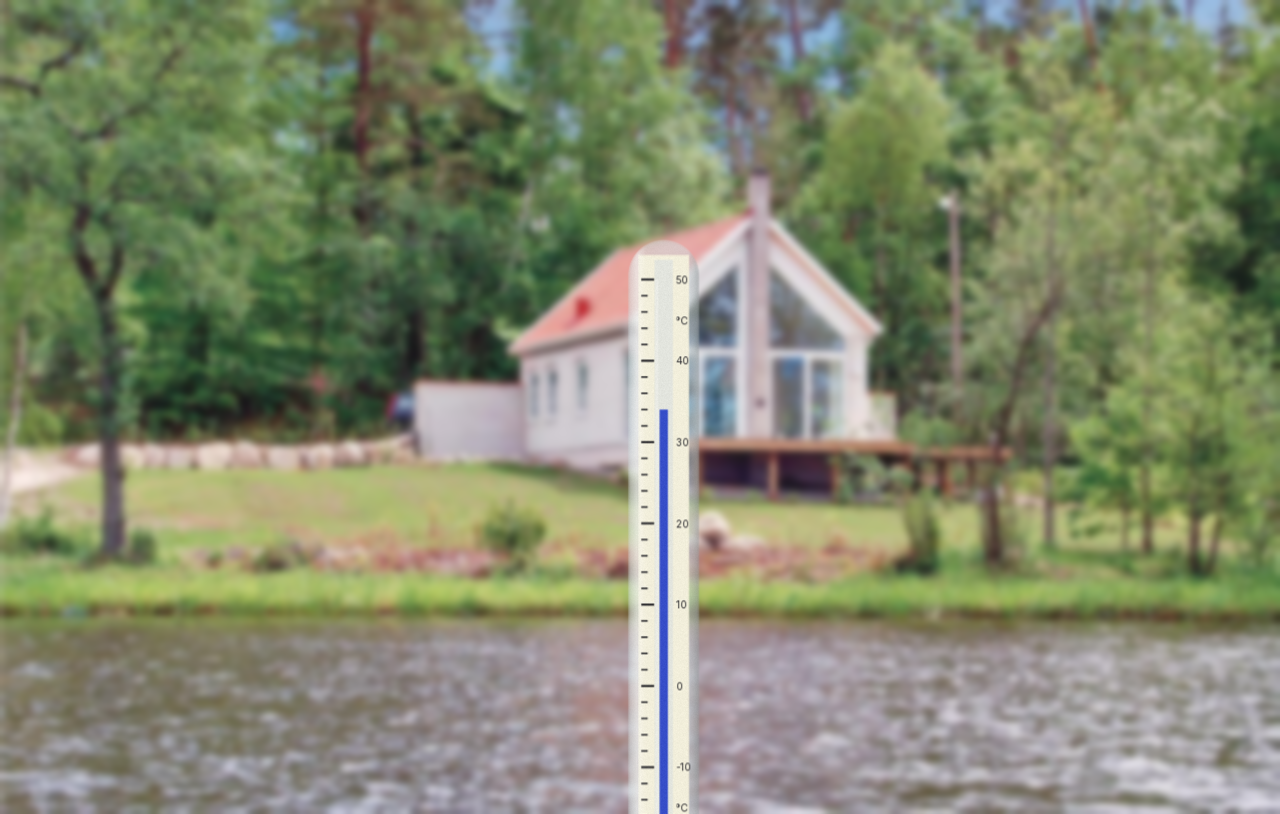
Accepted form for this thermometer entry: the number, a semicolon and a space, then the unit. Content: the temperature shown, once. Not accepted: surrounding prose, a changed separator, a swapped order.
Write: 34; °C
